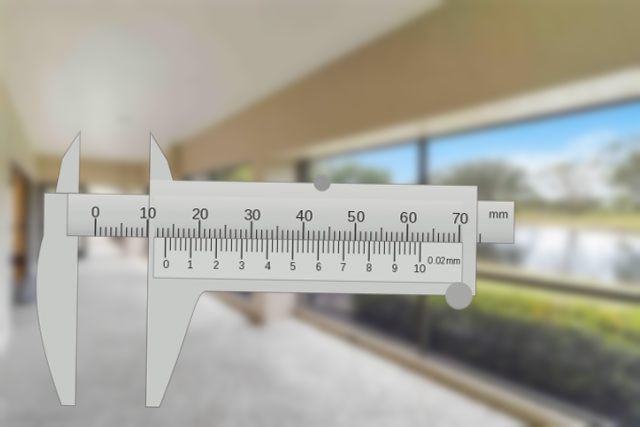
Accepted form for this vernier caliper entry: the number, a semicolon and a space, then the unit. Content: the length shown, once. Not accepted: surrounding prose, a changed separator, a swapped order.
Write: 13.5; mm
